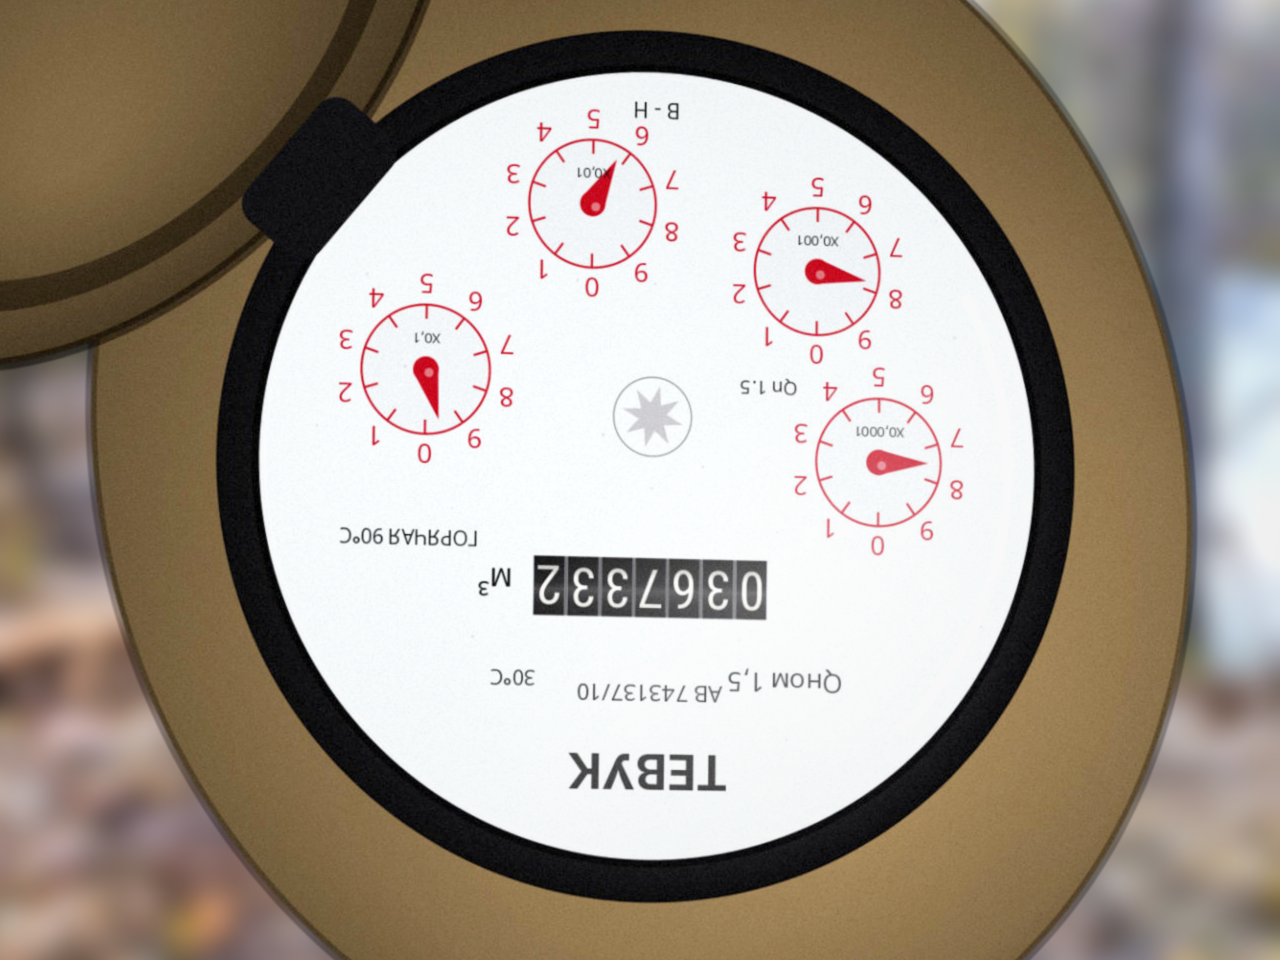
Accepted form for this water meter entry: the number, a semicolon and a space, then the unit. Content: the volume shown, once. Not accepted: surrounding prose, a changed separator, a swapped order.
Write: 367331.9577; m³
